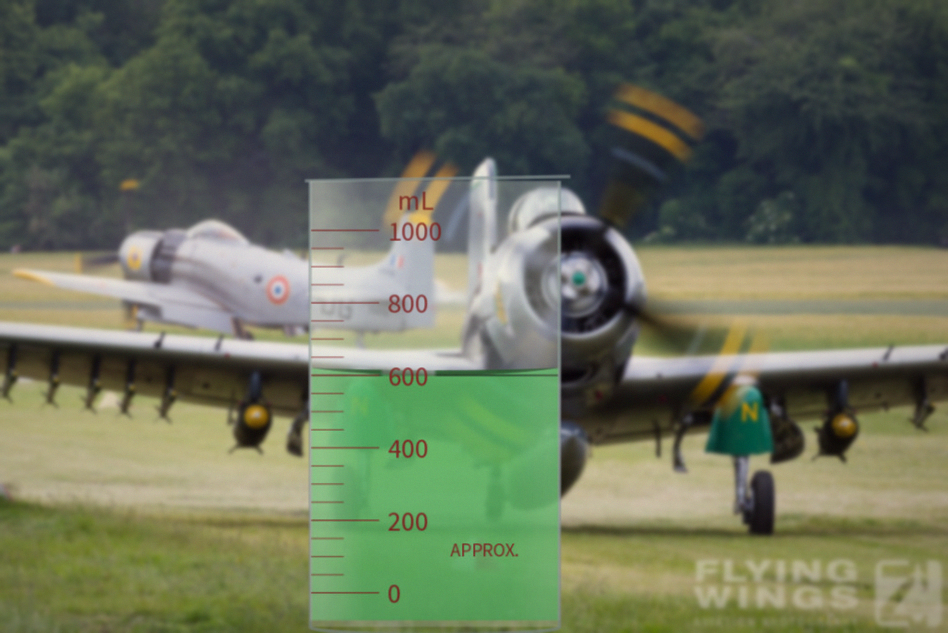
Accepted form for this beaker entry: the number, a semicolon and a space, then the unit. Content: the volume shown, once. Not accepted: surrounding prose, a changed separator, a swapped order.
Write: 600; mL
